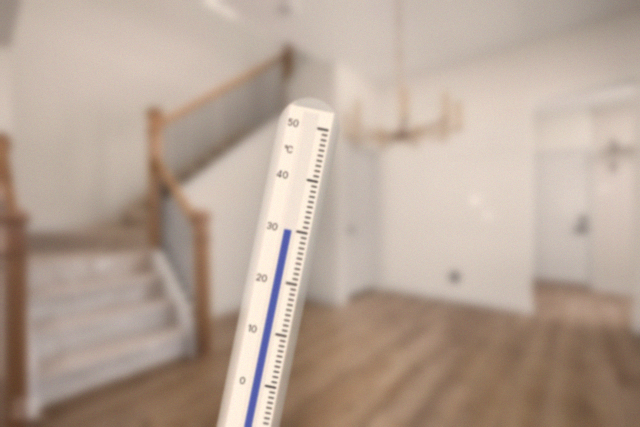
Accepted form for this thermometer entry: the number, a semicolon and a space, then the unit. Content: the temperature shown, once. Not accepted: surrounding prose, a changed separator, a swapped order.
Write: 30; °C
